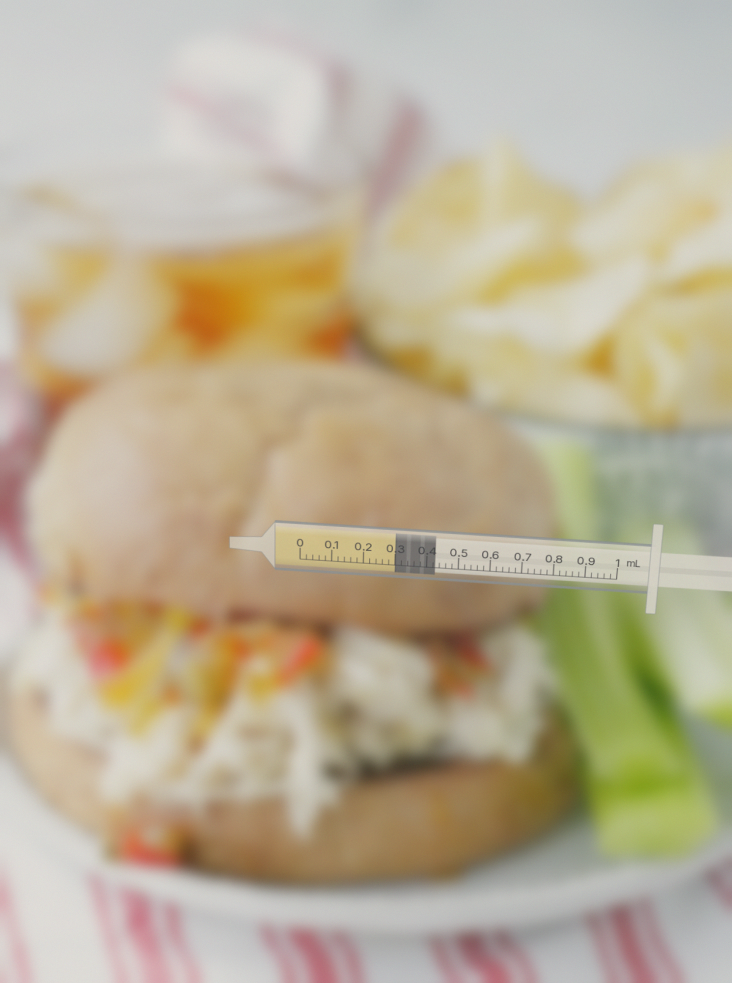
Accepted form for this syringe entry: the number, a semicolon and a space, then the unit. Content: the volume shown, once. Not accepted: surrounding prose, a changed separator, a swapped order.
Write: 0.3; mL
